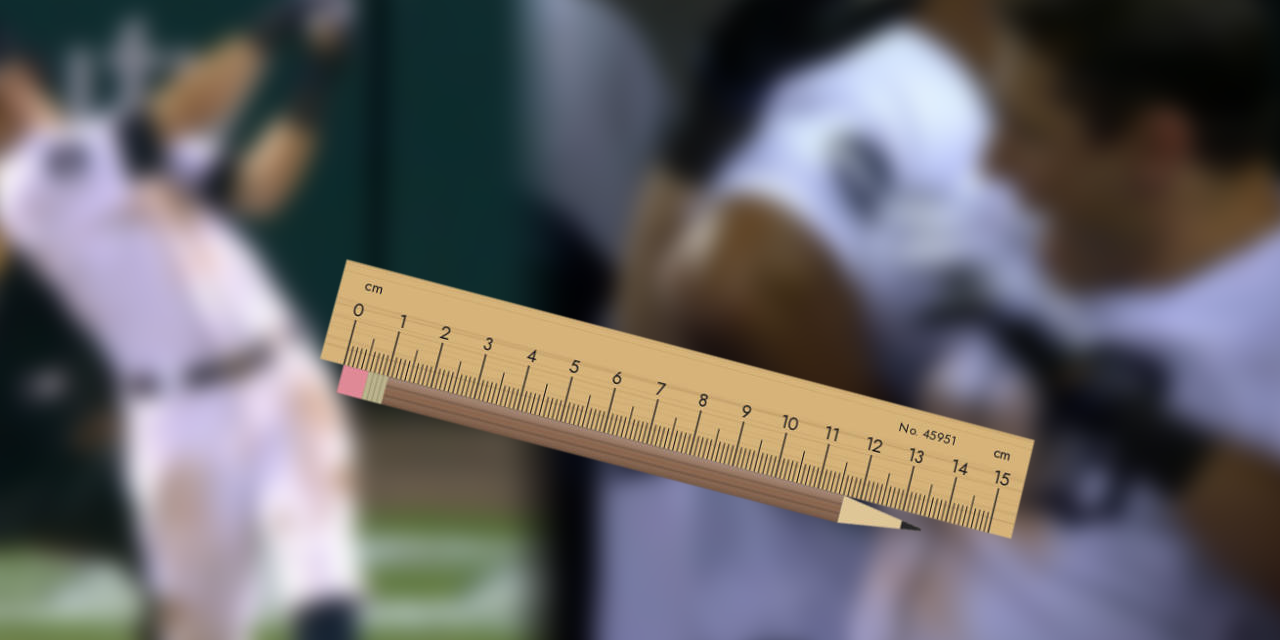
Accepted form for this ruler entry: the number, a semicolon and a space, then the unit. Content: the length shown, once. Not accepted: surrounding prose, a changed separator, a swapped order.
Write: 13.5; cm
